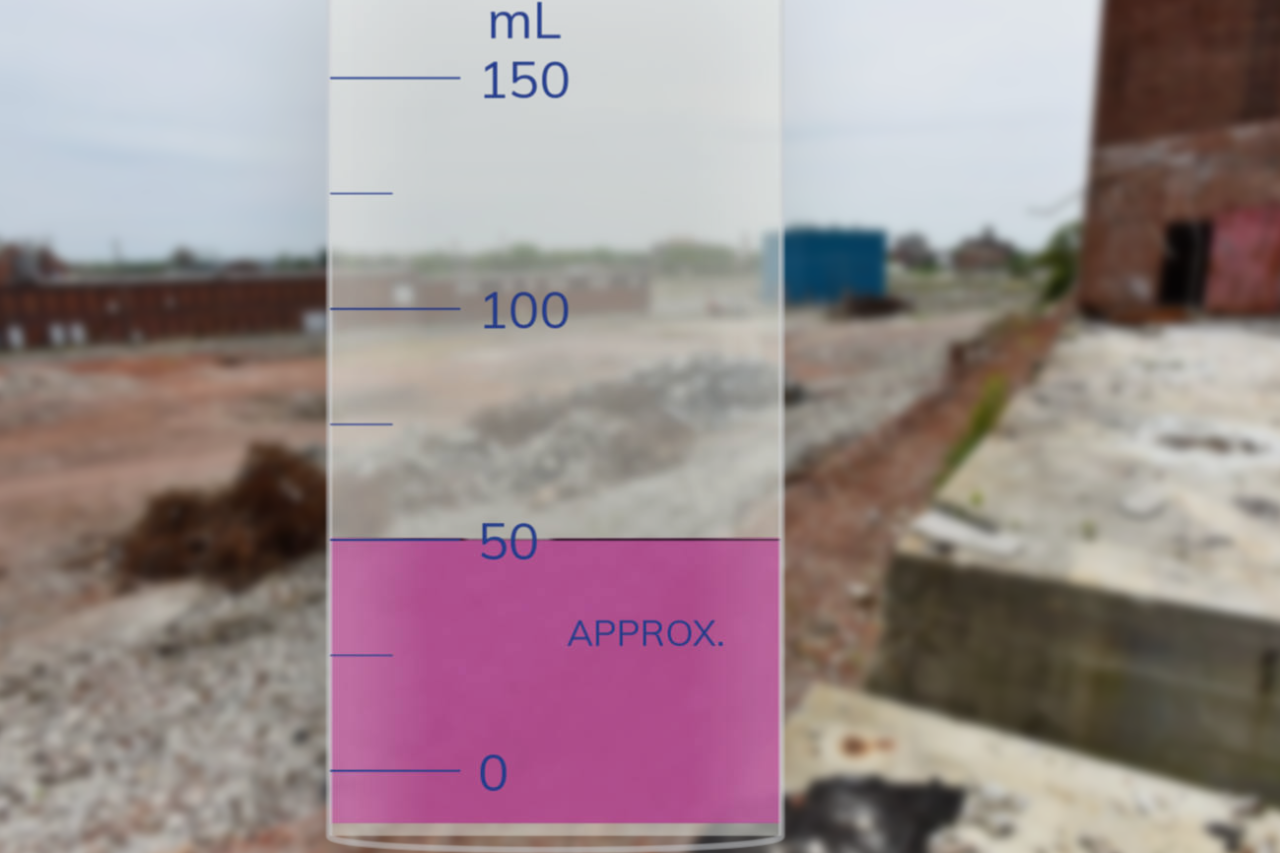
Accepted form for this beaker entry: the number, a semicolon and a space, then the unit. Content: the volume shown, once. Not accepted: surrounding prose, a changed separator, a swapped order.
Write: 50; mL
